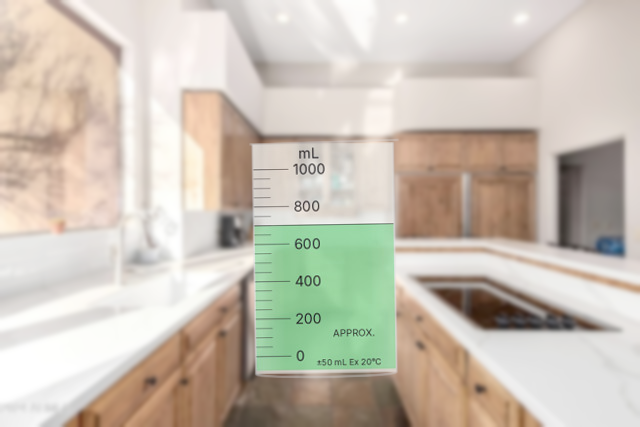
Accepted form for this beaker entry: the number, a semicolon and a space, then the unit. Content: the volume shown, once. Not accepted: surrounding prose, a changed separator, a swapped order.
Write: 700; mL
